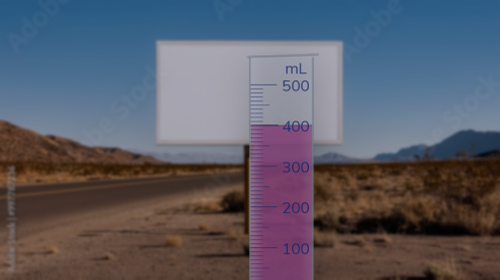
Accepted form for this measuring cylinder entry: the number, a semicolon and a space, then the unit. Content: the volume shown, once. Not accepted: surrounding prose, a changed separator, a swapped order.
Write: 400; mL
